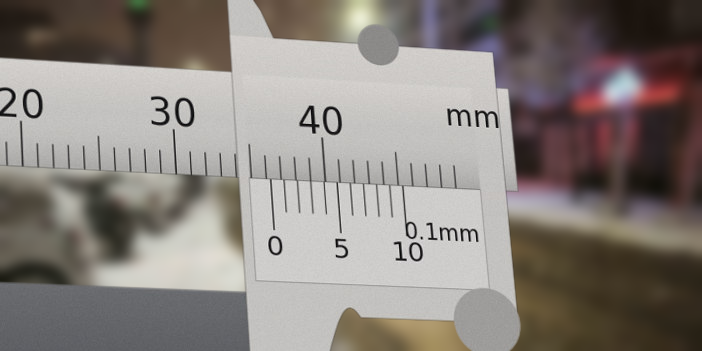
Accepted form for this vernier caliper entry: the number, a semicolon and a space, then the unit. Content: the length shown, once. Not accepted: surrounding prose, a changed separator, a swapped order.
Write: 36.3; mm
